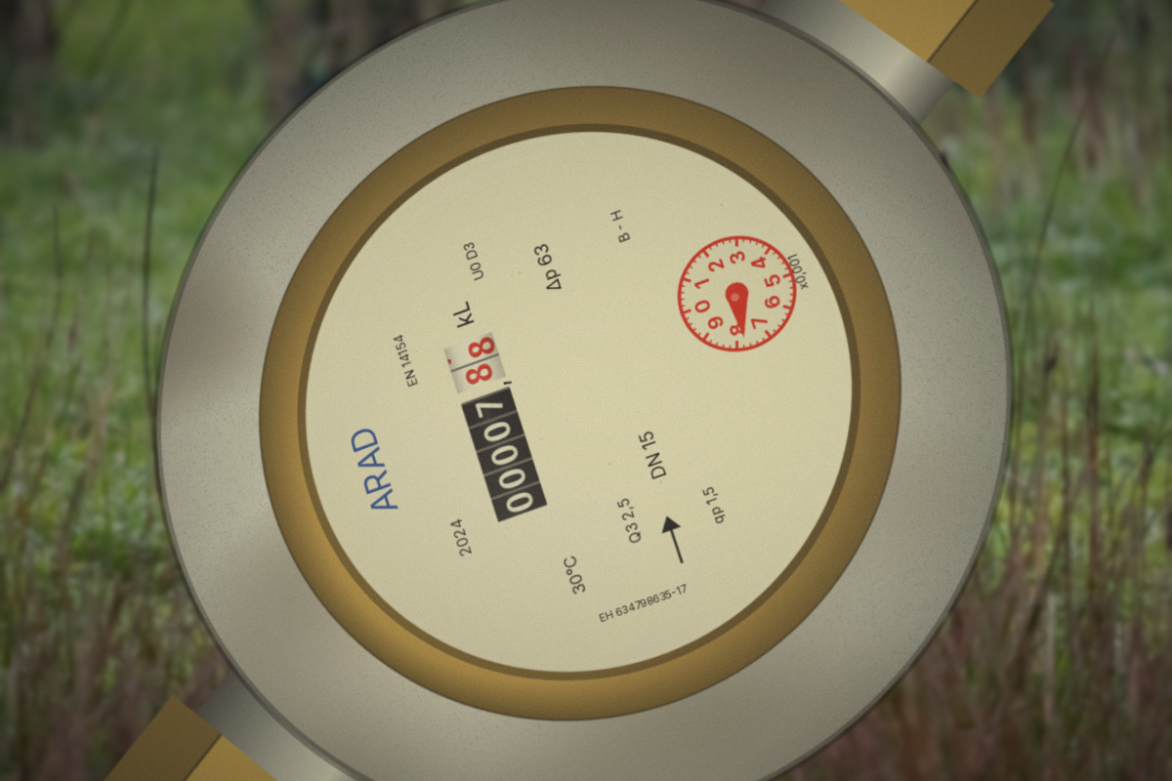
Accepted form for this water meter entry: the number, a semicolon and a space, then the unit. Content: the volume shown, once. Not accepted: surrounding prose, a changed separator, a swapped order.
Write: 7.877; kL
